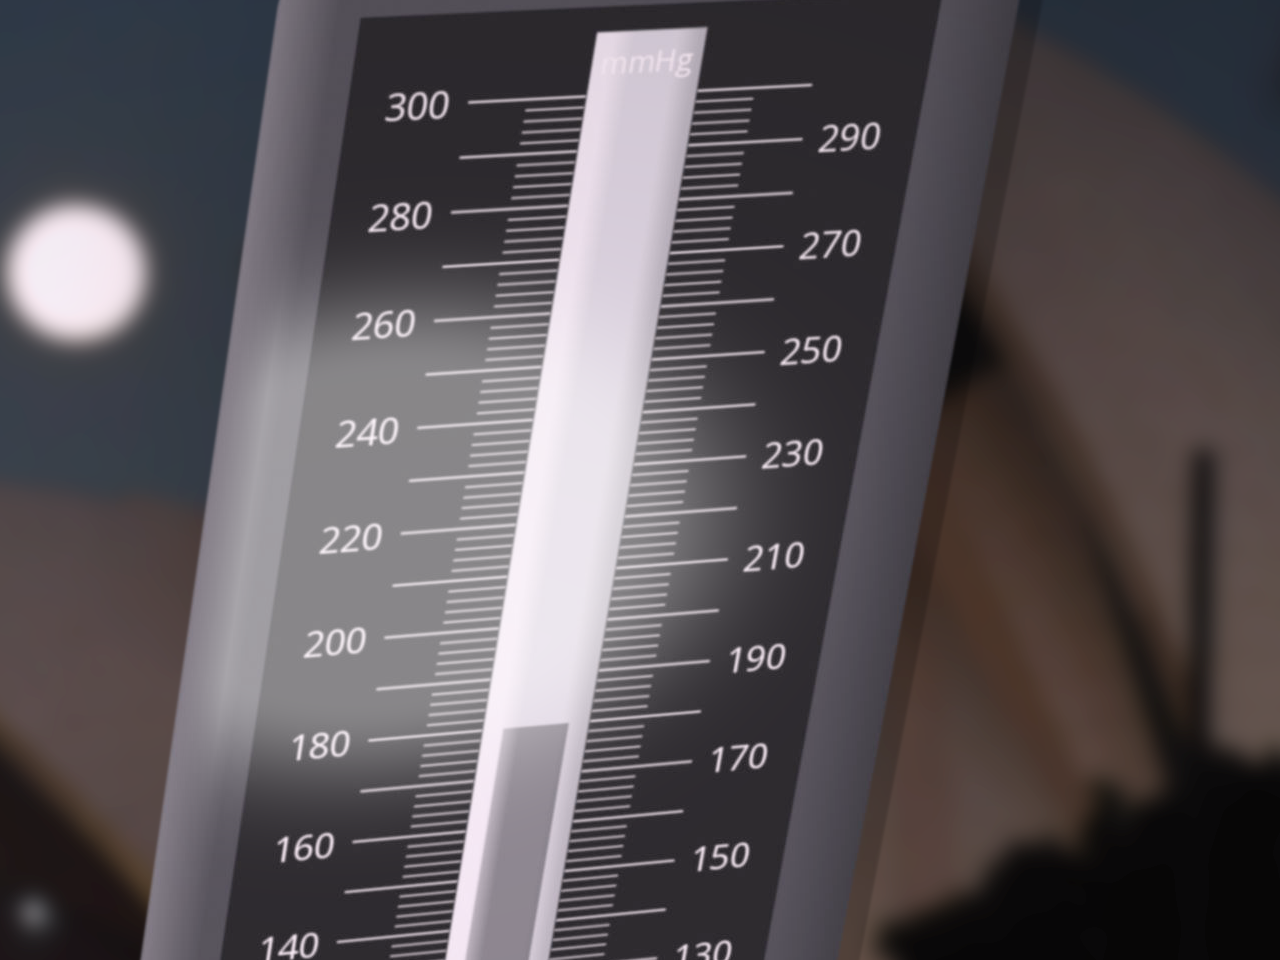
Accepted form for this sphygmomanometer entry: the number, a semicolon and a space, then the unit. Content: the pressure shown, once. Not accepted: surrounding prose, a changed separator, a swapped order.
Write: 180; mmHg
